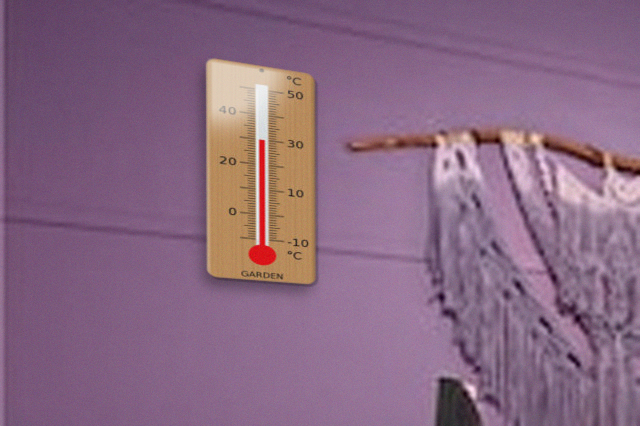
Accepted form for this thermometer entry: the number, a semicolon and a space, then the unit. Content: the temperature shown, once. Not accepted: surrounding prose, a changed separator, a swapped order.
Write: 30; °C
